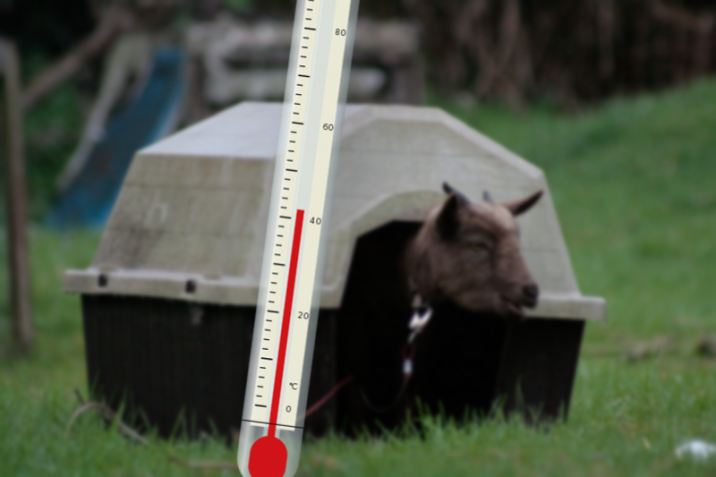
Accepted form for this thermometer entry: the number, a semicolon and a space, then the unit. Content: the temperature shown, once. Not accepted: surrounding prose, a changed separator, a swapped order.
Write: 42; °C
